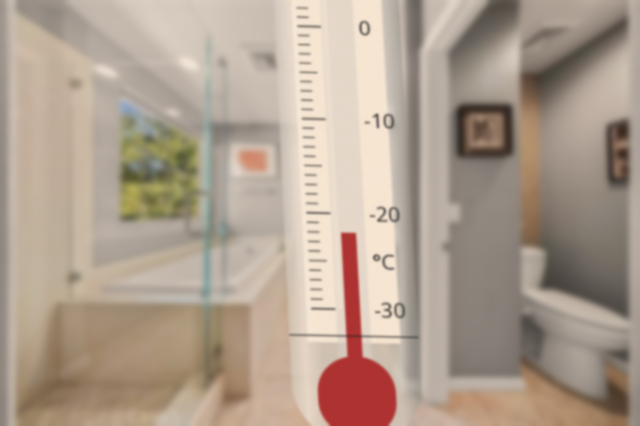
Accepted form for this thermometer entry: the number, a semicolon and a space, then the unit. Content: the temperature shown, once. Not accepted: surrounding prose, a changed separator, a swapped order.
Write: -22; °C
